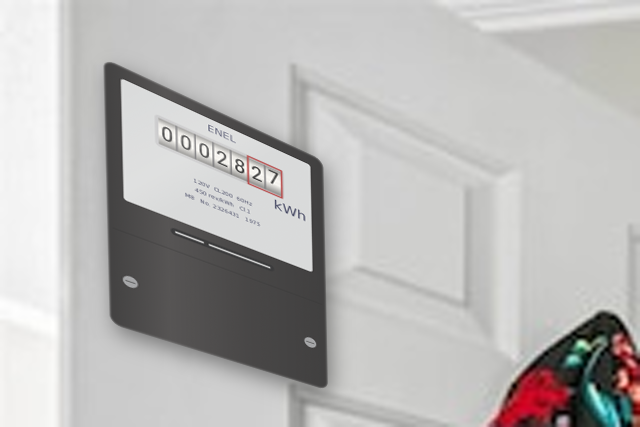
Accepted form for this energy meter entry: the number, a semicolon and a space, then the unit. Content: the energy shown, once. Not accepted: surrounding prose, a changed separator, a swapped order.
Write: 28.27; kWh
